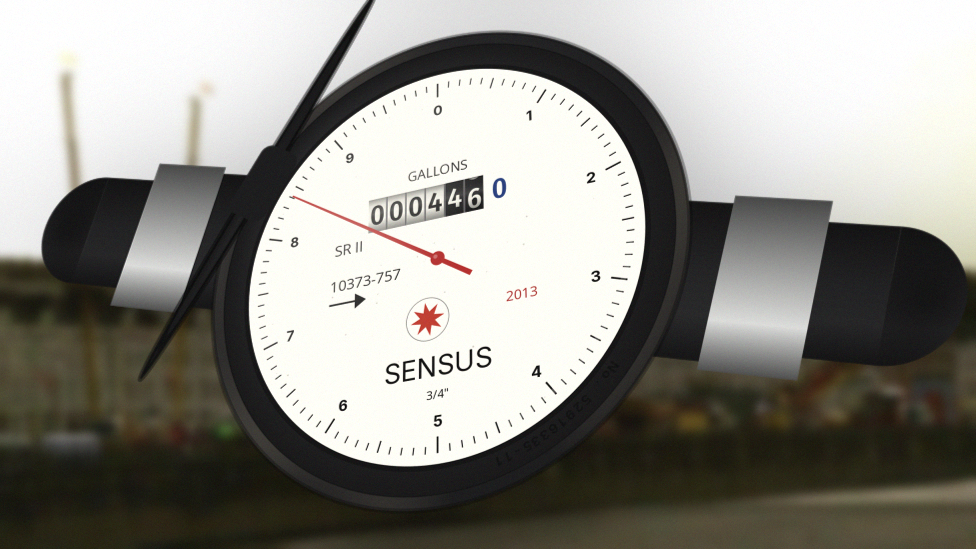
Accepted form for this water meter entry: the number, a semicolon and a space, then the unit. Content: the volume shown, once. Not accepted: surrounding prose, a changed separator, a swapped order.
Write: 4458.4; gal
